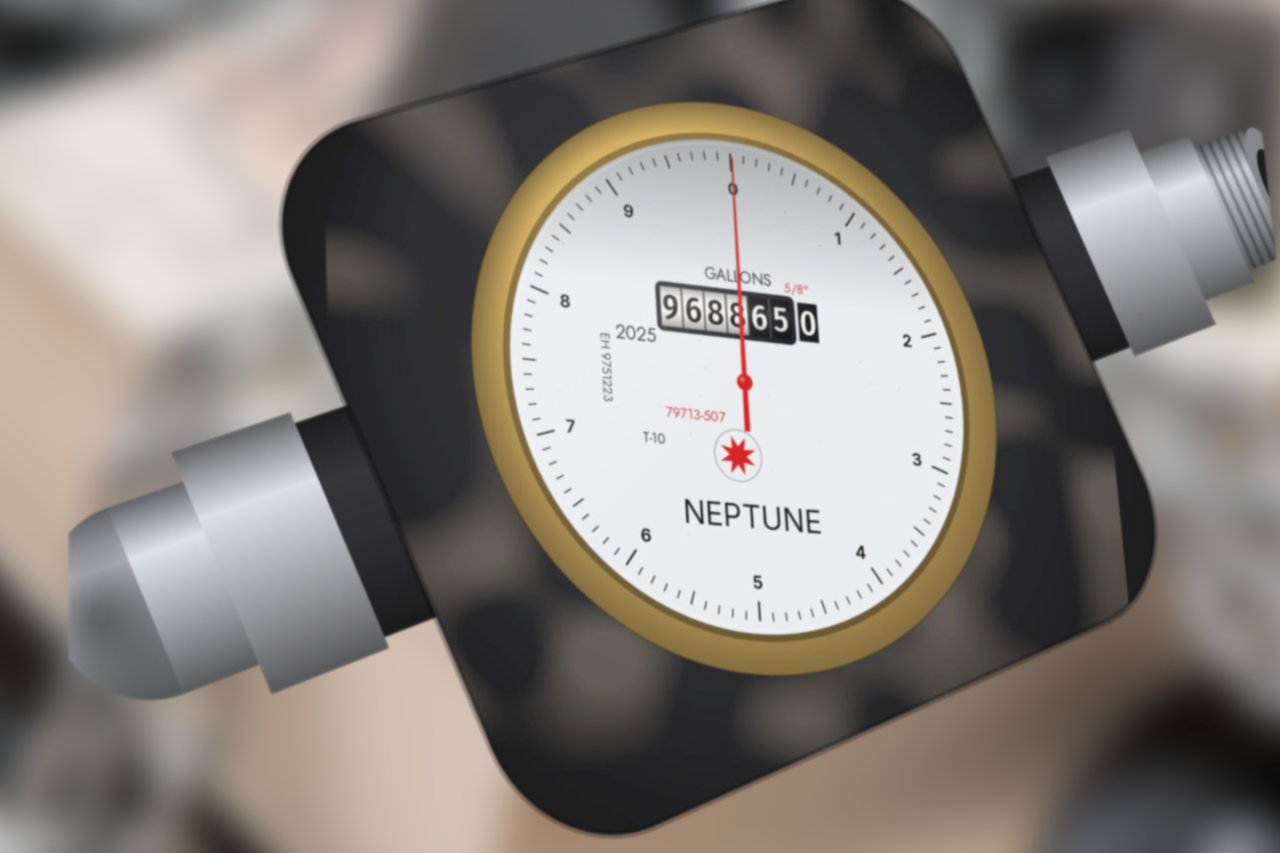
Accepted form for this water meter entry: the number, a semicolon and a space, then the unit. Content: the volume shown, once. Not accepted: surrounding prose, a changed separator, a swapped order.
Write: 9688650.0; gal
